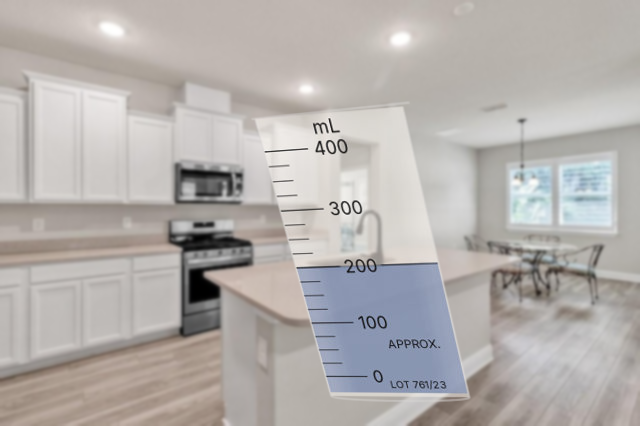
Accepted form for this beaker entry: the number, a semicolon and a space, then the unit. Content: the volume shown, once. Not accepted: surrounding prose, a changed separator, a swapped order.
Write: 200; mL
